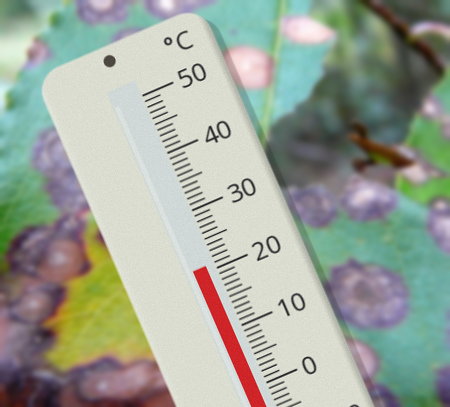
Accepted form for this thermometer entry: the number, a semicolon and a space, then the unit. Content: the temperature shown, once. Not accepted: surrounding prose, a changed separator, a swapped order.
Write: 21; °C
